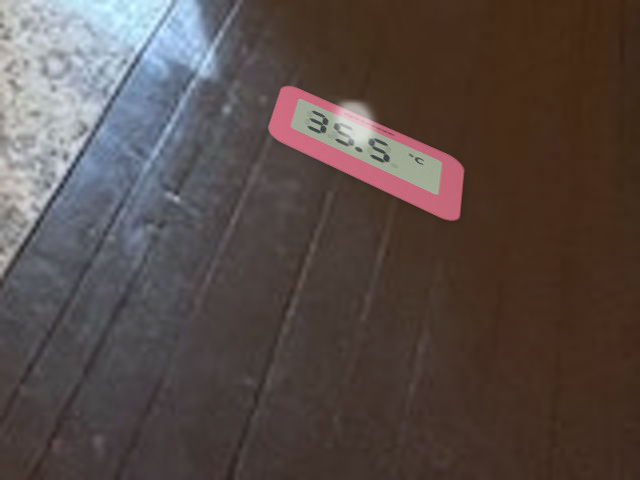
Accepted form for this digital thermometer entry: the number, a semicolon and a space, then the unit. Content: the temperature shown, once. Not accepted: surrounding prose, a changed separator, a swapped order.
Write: 35.5; °C
